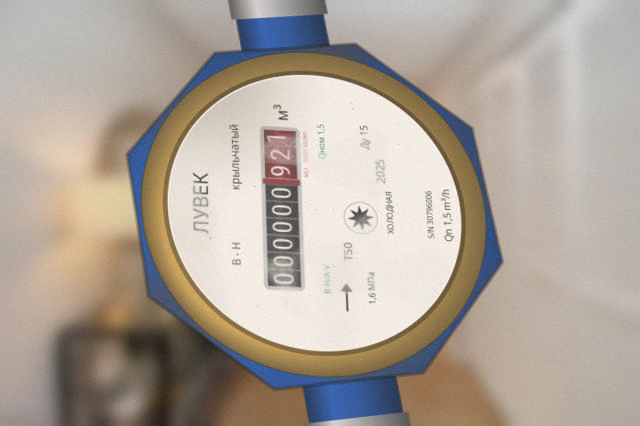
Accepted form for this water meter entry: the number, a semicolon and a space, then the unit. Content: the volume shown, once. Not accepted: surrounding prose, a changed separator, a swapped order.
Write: 0.921; m³
